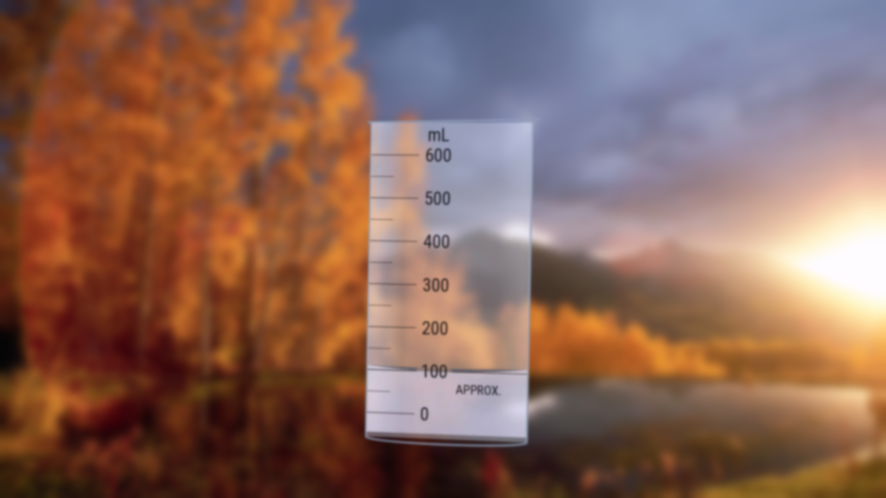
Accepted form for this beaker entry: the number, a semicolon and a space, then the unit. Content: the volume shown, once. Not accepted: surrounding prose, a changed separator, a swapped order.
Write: 100; mL
